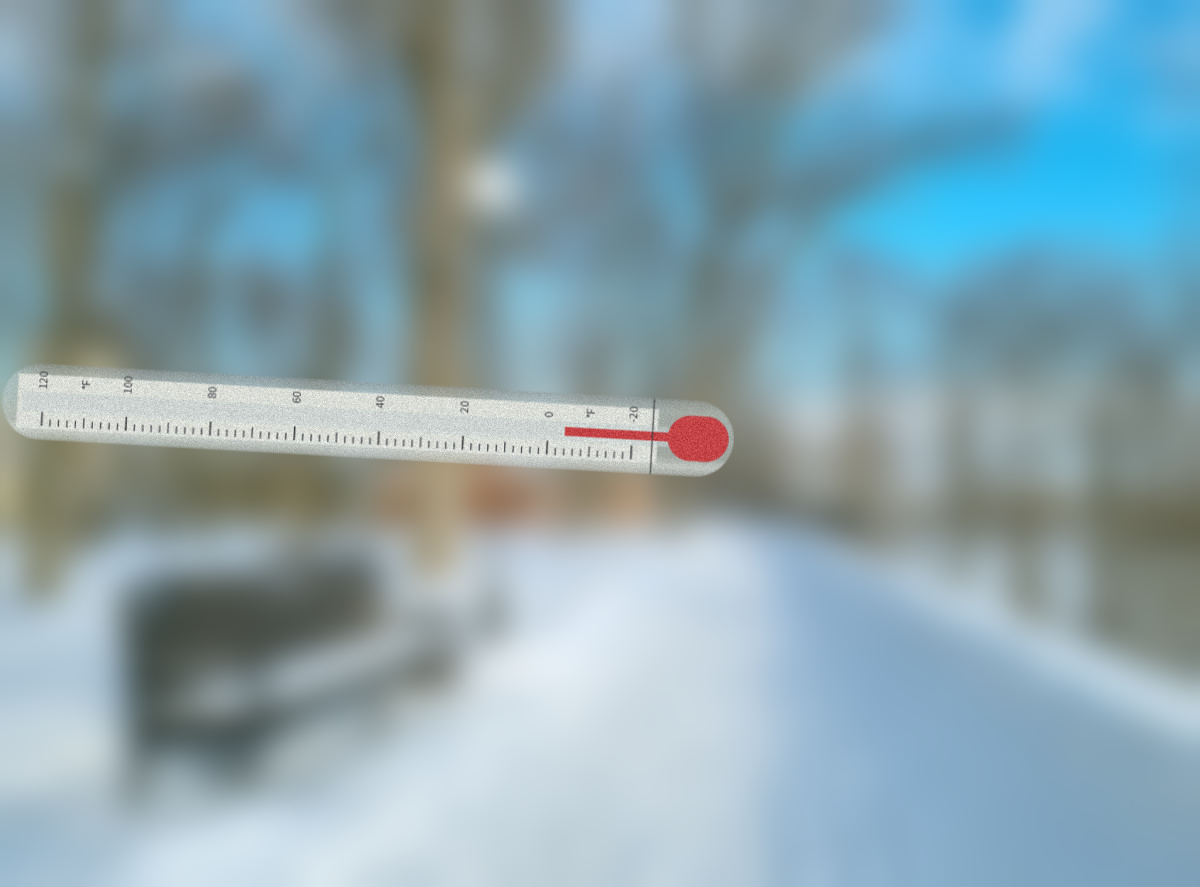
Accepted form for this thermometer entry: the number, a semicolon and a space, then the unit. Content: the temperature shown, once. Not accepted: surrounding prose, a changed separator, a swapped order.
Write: -4; °F
